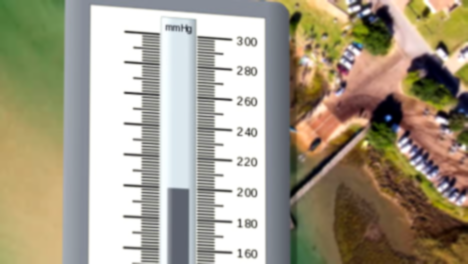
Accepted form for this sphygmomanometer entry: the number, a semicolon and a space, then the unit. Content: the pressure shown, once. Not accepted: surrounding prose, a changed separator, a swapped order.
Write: 200; mmHg
